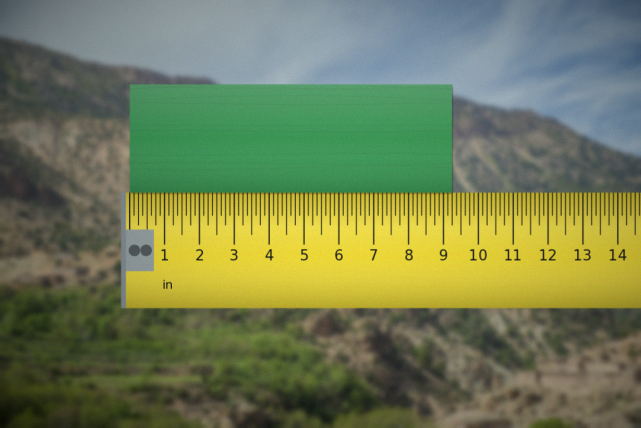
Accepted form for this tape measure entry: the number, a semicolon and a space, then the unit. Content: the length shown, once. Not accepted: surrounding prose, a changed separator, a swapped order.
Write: 9.25; in
